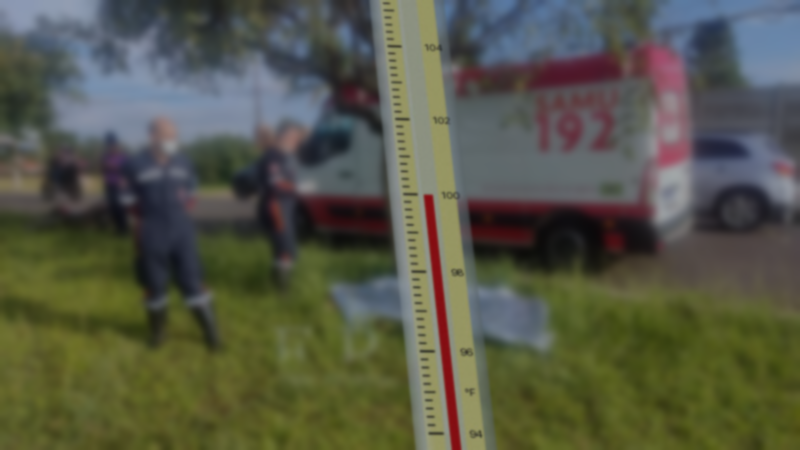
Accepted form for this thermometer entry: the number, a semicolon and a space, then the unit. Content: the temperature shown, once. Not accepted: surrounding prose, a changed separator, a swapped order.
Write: 100; °F
